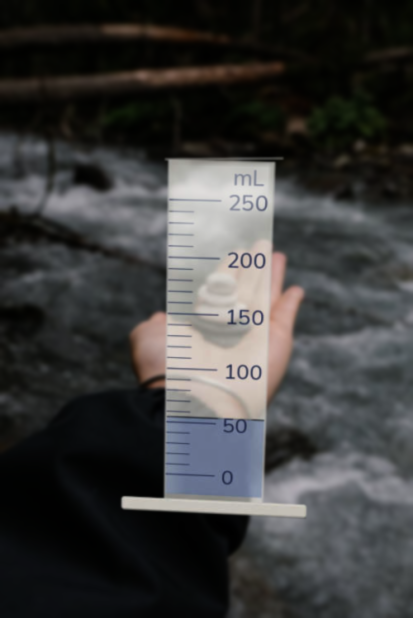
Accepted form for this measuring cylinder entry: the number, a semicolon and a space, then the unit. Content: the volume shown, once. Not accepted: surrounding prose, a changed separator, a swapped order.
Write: 55; mL
